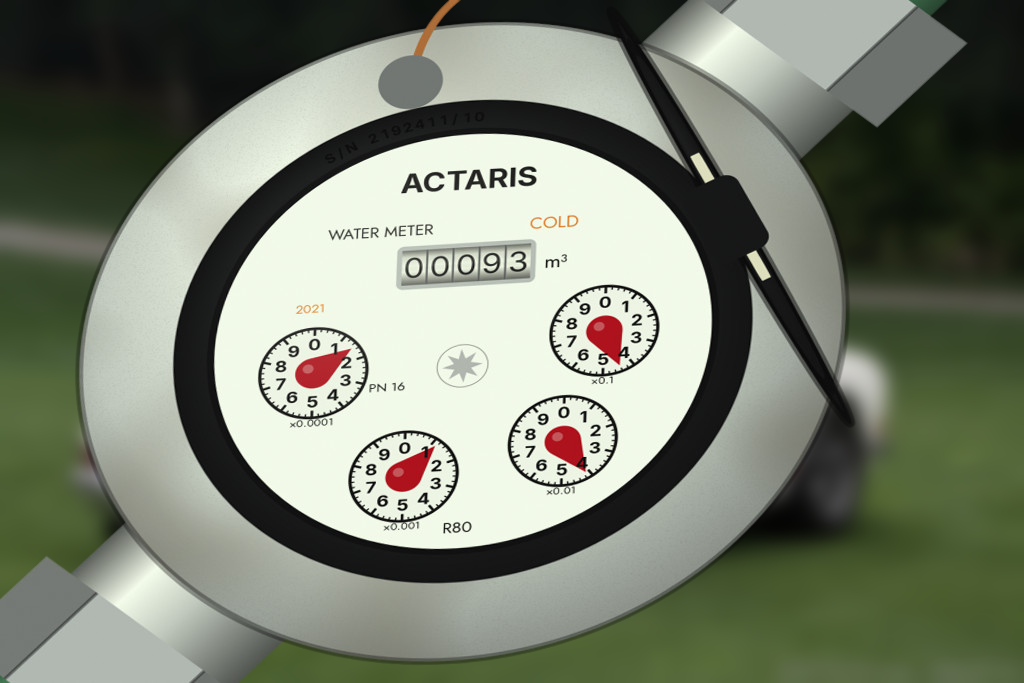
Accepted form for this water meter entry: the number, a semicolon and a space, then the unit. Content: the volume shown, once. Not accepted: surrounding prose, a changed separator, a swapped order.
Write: 93.4411; m³
